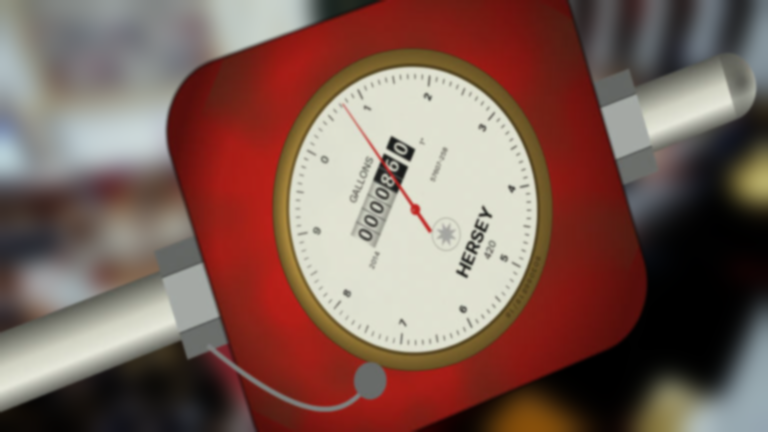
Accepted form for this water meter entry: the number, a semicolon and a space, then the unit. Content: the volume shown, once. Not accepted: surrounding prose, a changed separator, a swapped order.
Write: 860.7; gal
